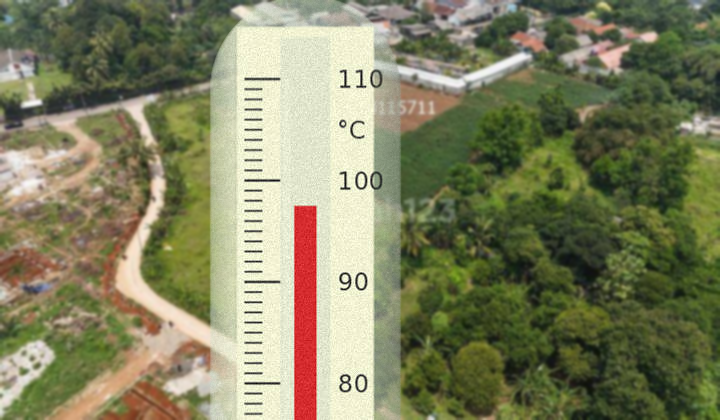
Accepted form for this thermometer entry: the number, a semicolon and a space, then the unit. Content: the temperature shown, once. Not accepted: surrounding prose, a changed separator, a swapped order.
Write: 97.5; °C
